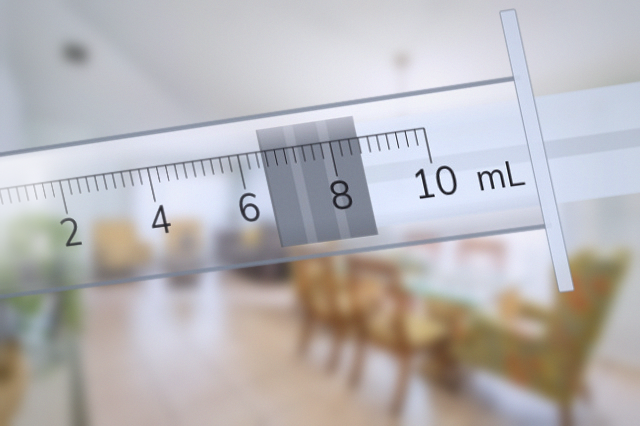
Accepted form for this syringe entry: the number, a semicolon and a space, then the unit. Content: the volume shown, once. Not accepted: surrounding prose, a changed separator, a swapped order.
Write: 6.5; mL
